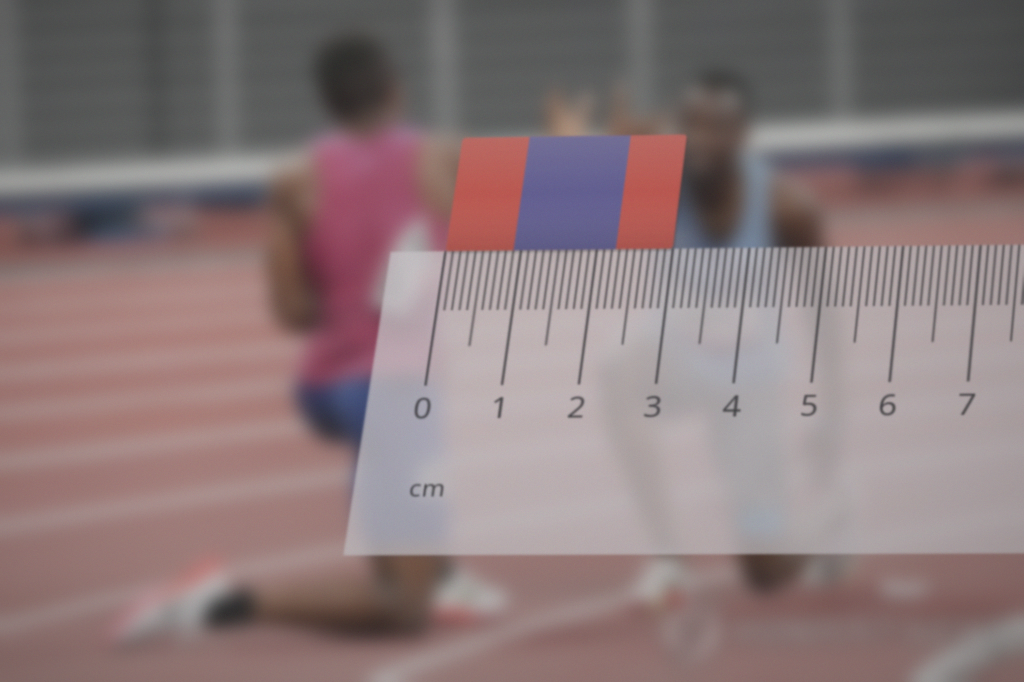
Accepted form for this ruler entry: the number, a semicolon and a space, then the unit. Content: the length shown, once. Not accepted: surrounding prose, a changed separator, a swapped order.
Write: 3; cm
